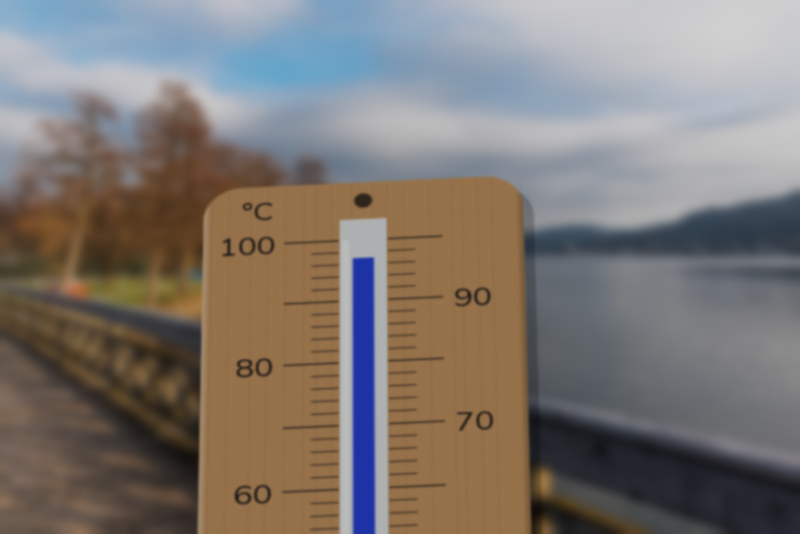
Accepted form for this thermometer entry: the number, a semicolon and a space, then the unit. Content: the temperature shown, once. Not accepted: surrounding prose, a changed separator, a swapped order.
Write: 97; °C
